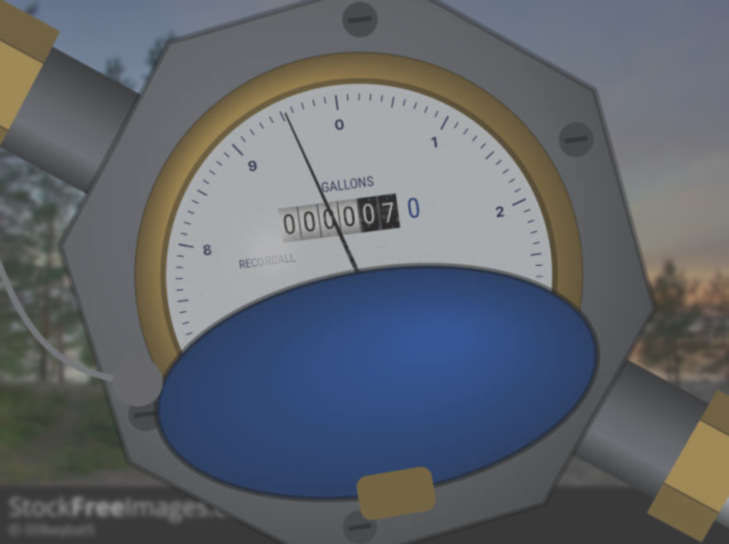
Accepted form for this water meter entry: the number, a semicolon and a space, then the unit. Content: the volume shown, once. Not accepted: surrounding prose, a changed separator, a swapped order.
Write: 69.5; gal
